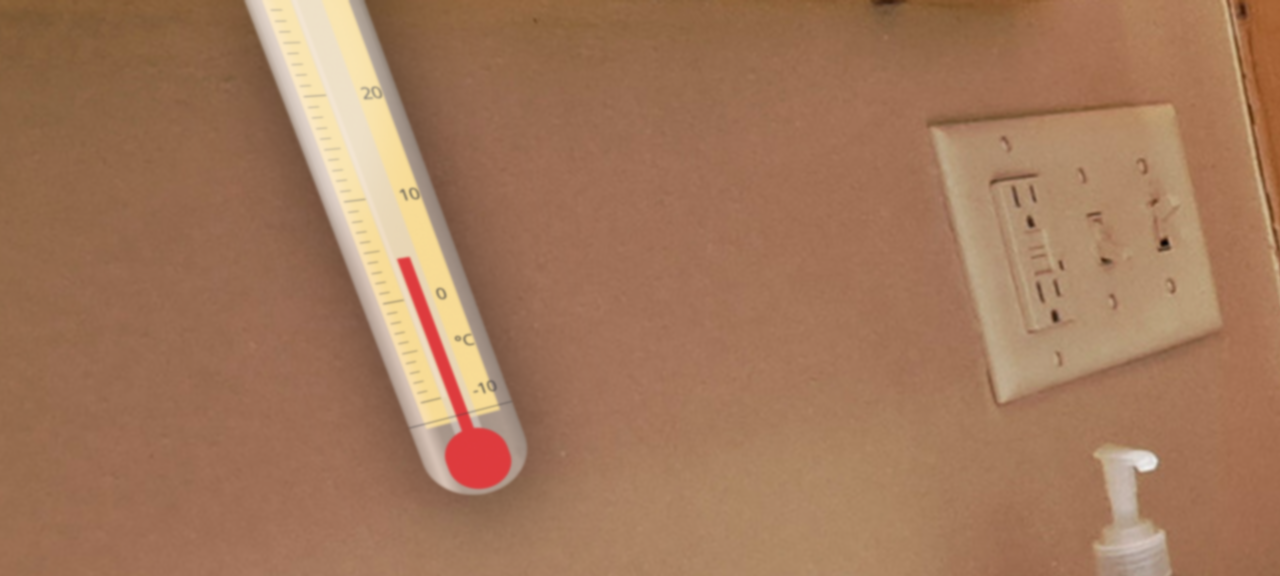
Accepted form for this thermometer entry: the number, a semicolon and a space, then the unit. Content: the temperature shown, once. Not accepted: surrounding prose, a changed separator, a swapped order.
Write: 4; °C
